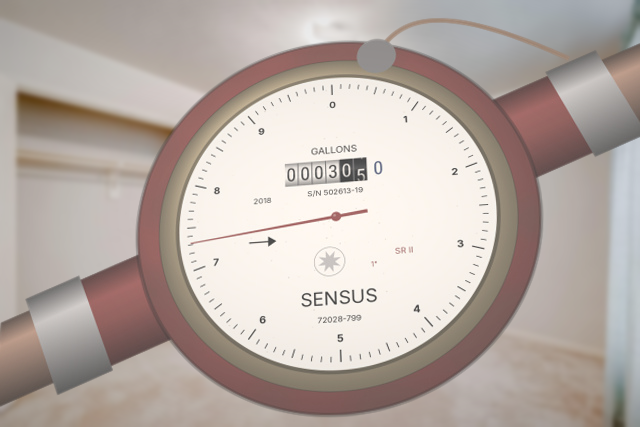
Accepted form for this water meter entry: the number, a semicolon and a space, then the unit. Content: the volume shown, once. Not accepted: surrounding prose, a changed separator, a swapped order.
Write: 3047.3; gal
